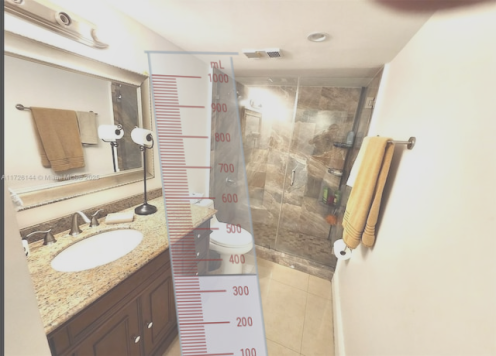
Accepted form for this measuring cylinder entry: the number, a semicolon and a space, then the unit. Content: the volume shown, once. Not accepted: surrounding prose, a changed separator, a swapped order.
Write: 350; mL
